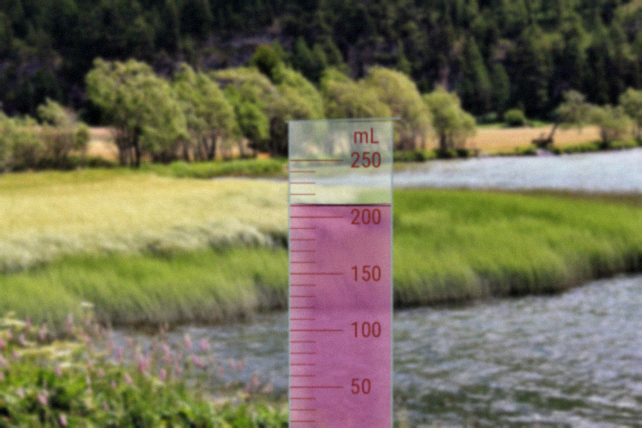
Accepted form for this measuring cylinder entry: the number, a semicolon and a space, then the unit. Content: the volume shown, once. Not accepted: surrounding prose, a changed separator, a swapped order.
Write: 210; mL
